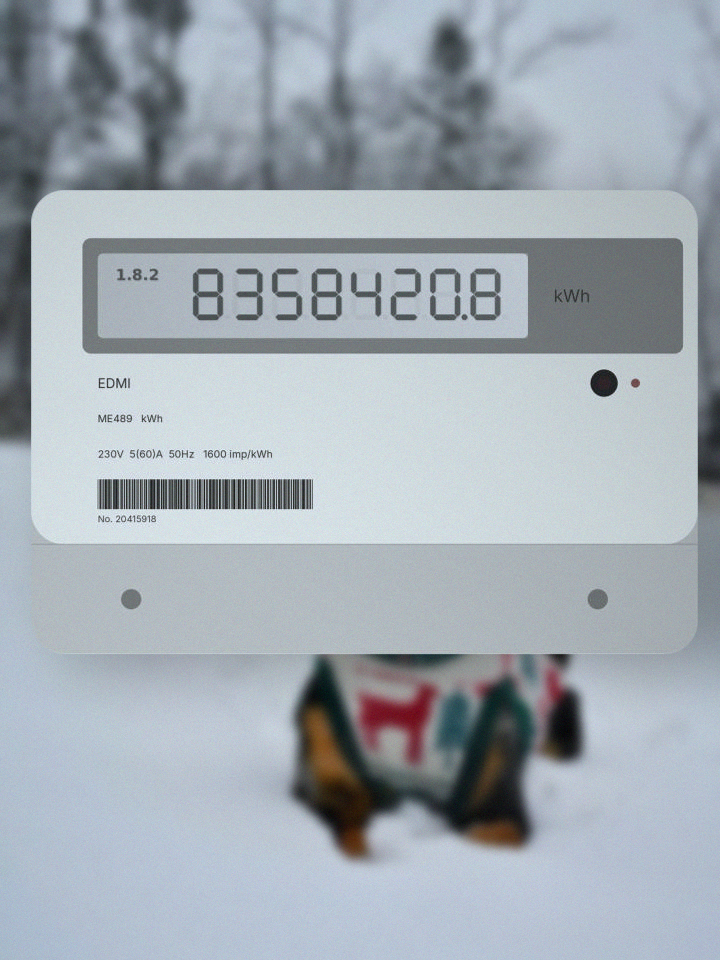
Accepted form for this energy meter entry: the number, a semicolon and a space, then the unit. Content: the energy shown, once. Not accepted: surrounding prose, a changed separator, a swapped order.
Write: 8358420.8; kWh
